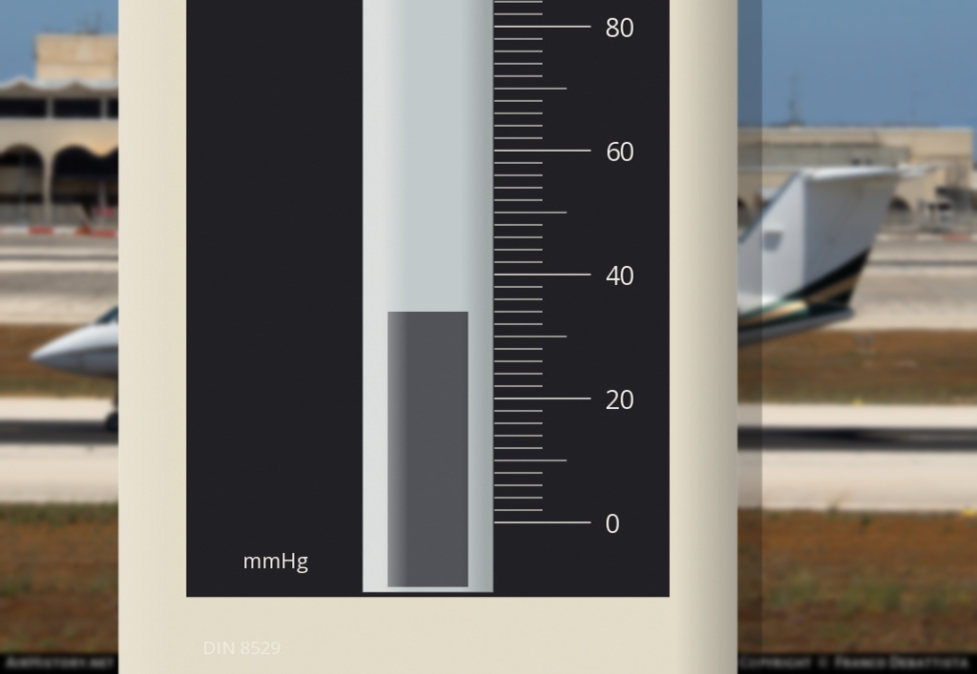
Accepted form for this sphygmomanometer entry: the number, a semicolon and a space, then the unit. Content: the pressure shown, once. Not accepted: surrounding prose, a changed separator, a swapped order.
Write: 34; mmHg
